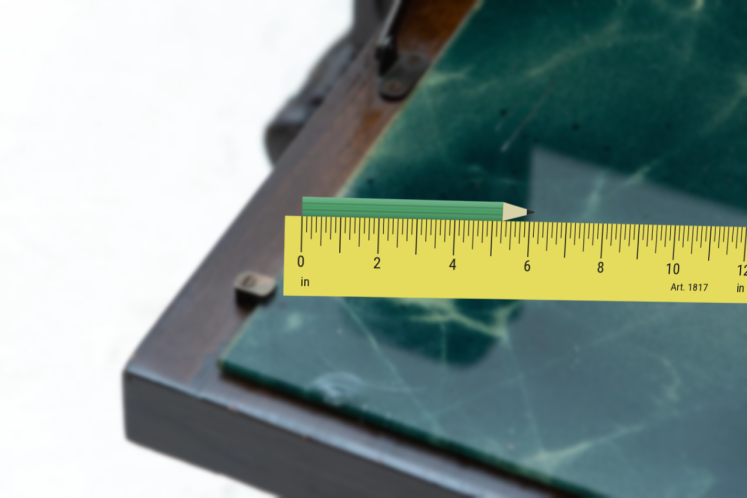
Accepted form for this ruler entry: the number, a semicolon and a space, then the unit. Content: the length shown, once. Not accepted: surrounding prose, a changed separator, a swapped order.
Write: 6.125; in
